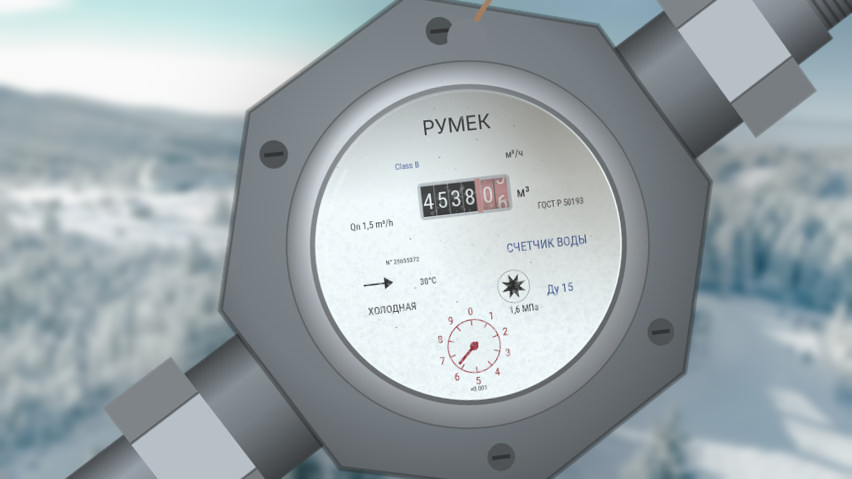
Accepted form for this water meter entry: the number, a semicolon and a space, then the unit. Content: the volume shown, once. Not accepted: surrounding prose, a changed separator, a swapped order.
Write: 4538.056; m³
